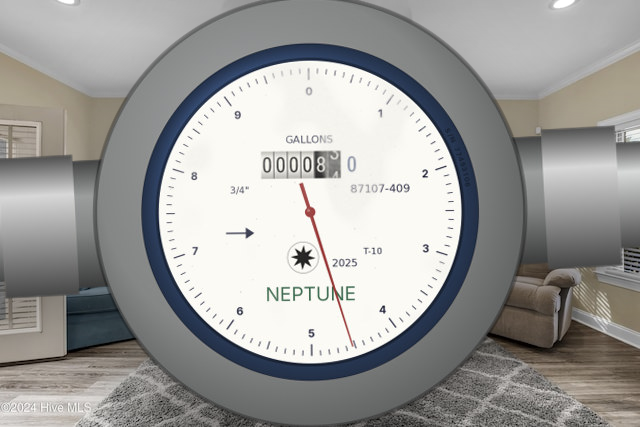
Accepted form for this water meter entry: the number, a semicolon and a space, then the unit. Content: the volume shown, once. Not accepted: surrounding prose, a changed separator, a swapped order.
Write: 834.5; gal
